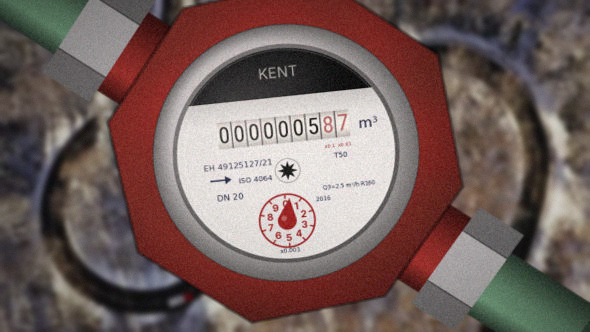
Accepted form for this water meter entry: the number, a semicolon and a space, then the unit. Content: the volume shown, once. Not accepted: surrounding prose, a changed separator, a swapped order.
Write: 5.870; m³
